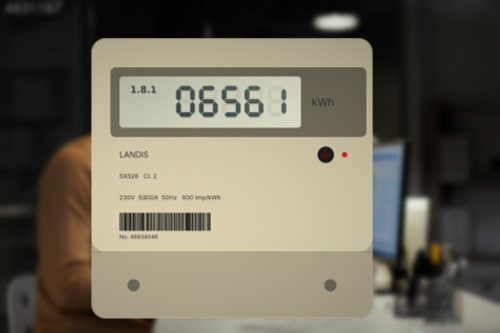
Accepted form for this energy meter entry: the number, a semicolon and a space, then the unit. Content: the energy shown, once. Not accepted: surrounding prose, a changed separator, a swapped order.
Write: 6561; kWh
